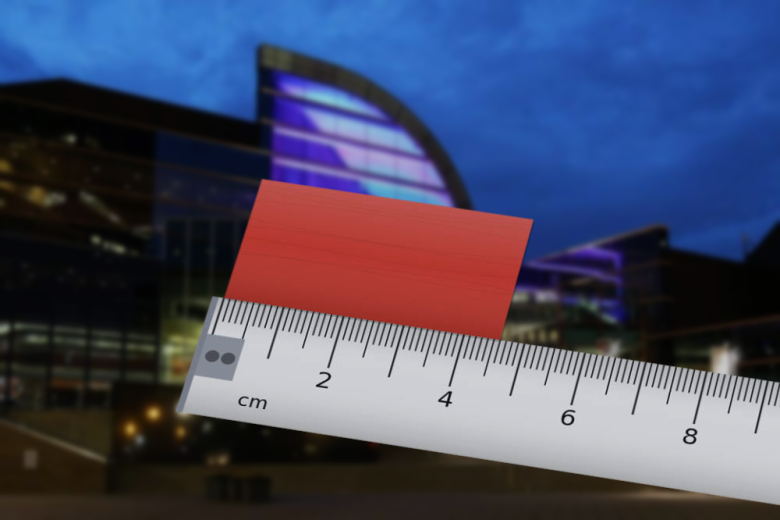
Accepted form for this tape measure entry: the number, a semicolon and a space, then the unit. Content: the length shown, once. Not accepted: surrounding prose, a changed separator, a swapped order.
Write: 4.6; cm
